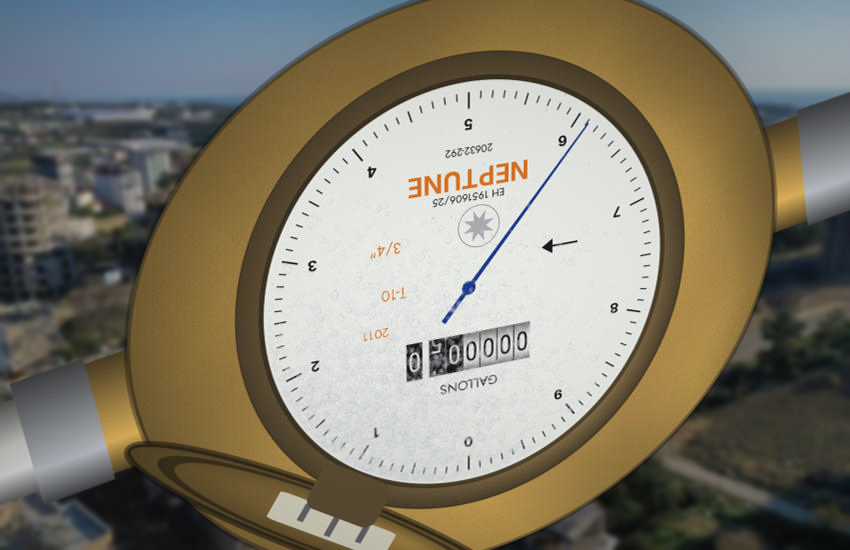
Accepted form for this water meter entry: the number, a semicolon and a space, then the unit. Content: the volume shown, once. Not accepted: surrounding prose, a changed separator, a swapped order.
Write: 46.1; gal
